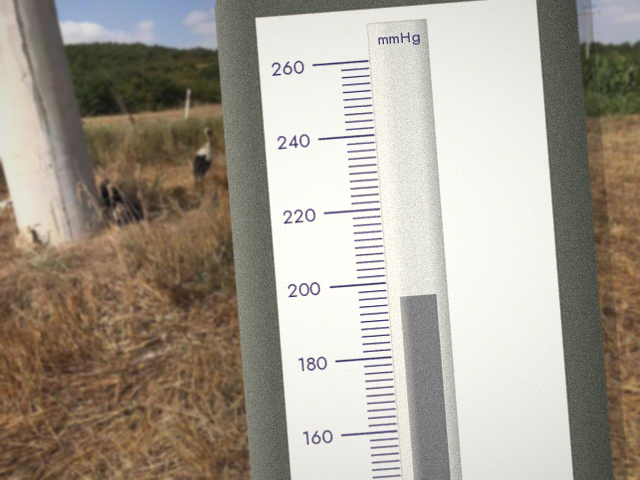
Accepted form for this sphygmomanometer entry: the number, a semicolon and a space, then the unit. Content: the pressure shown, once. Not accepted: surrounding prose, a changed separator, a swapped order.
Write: 196; mmHg
